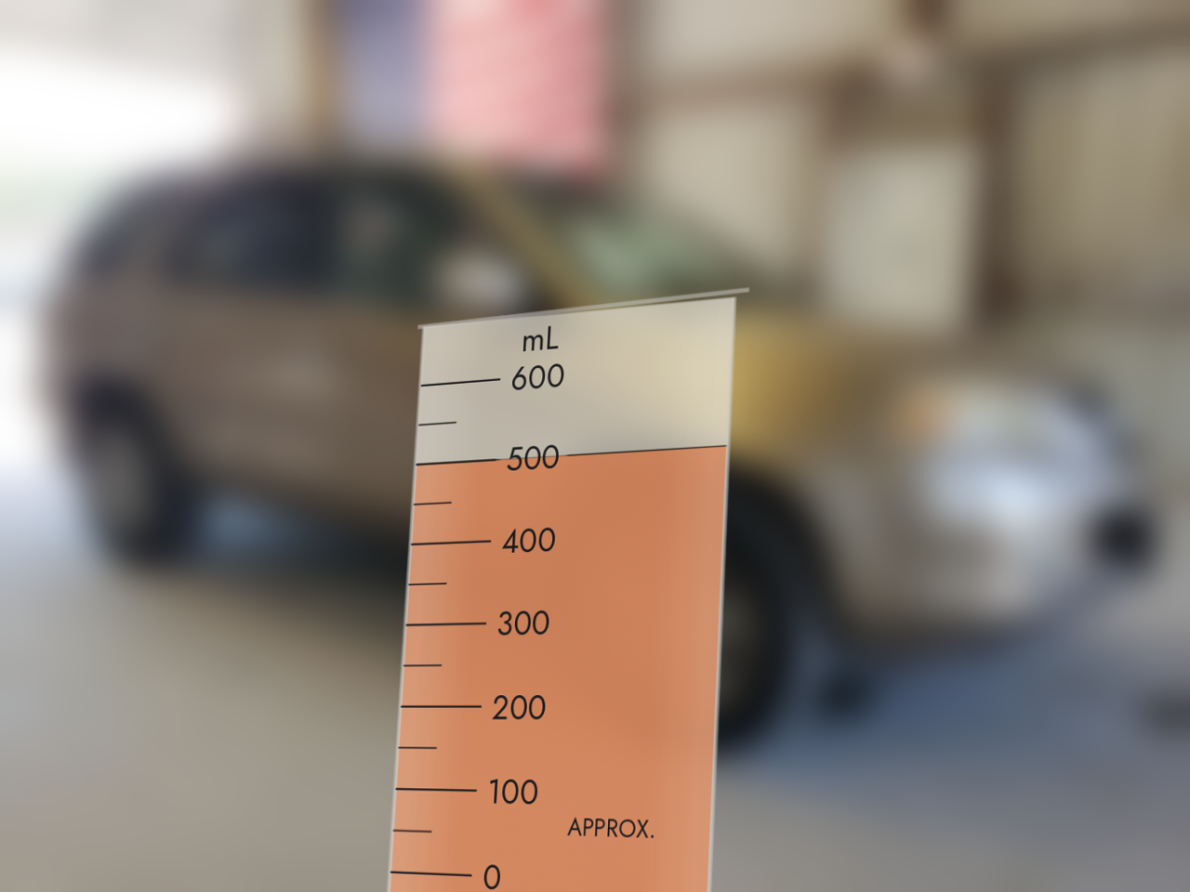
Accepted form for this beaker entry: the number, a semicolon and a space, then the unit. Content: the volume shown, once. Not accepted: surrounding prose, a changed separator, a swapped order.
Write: 500; mL
